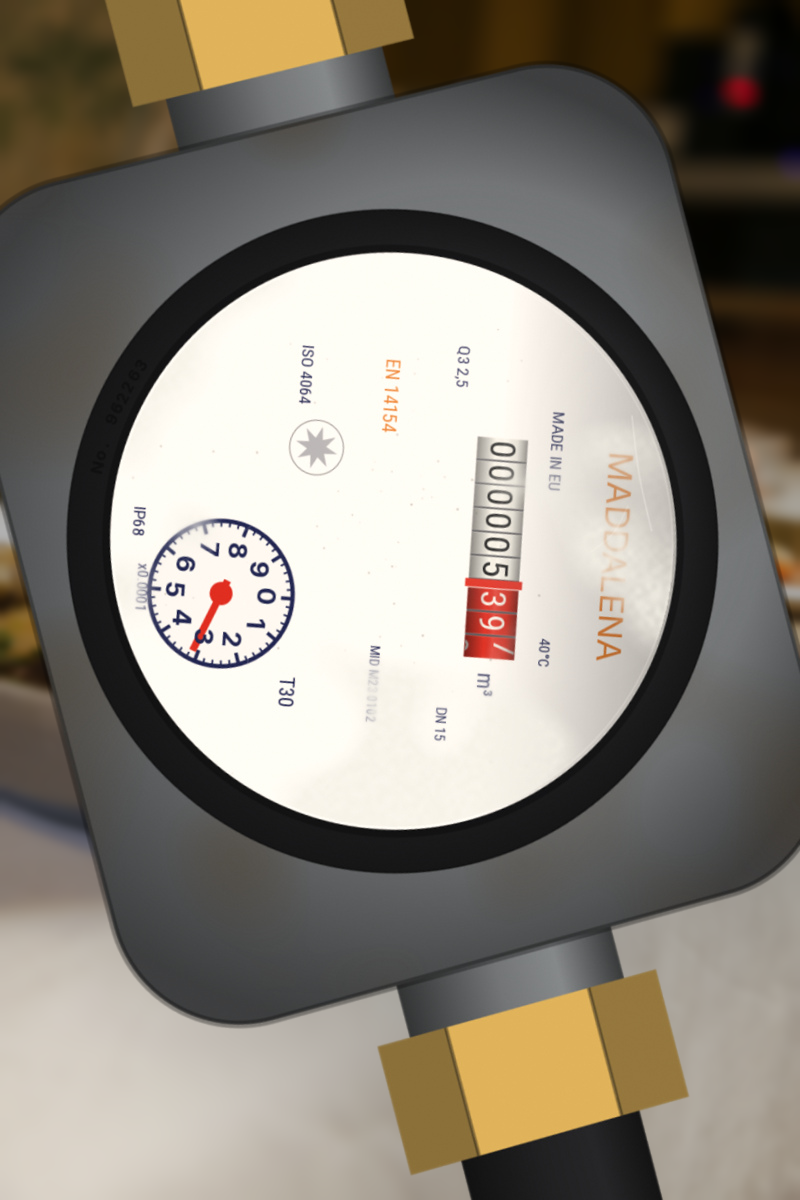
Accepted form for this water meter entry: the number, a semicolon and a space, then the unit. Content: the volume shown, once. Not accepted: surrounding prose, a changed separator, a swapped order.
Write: 5.3973; m³
